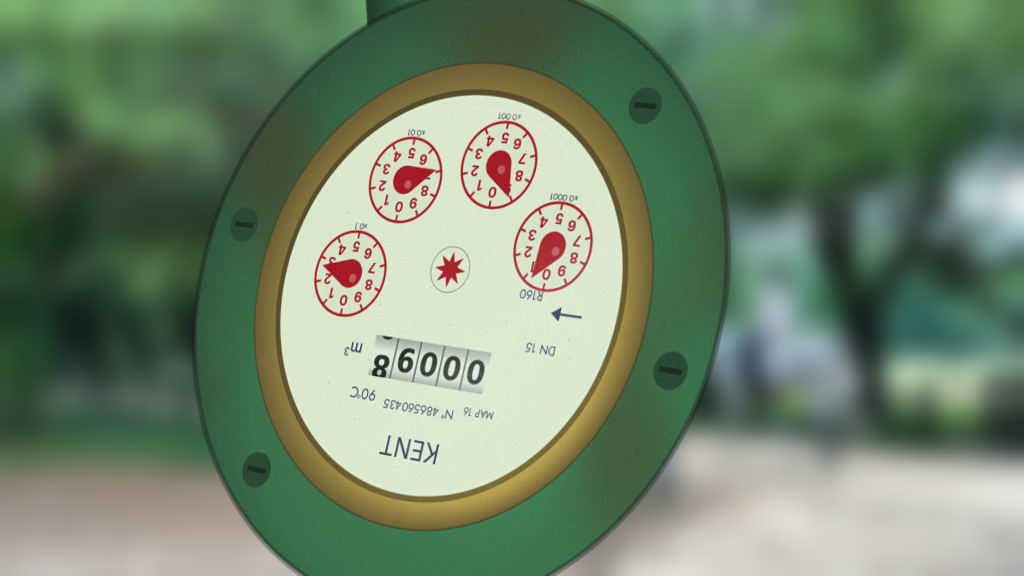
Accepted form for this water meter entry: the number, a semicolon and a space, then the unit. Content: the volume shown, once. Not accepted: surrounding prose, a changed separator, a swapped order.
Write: 98.2690; m³
